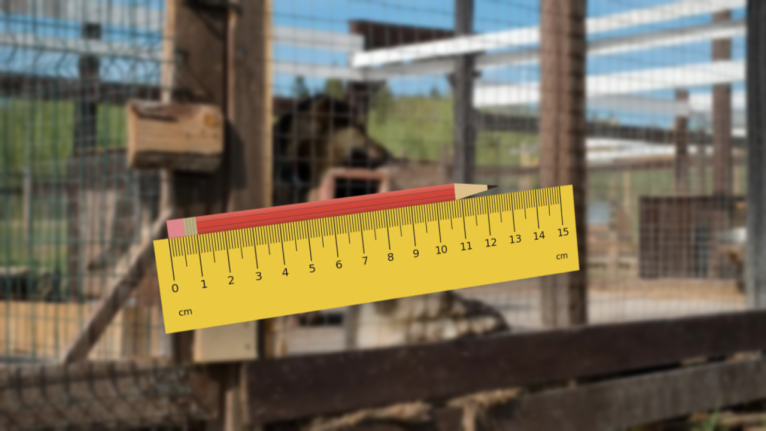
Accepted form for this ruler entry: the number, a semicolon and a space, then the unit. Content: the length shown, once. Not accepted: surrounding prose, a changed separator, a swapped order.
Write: 12.5; cm
